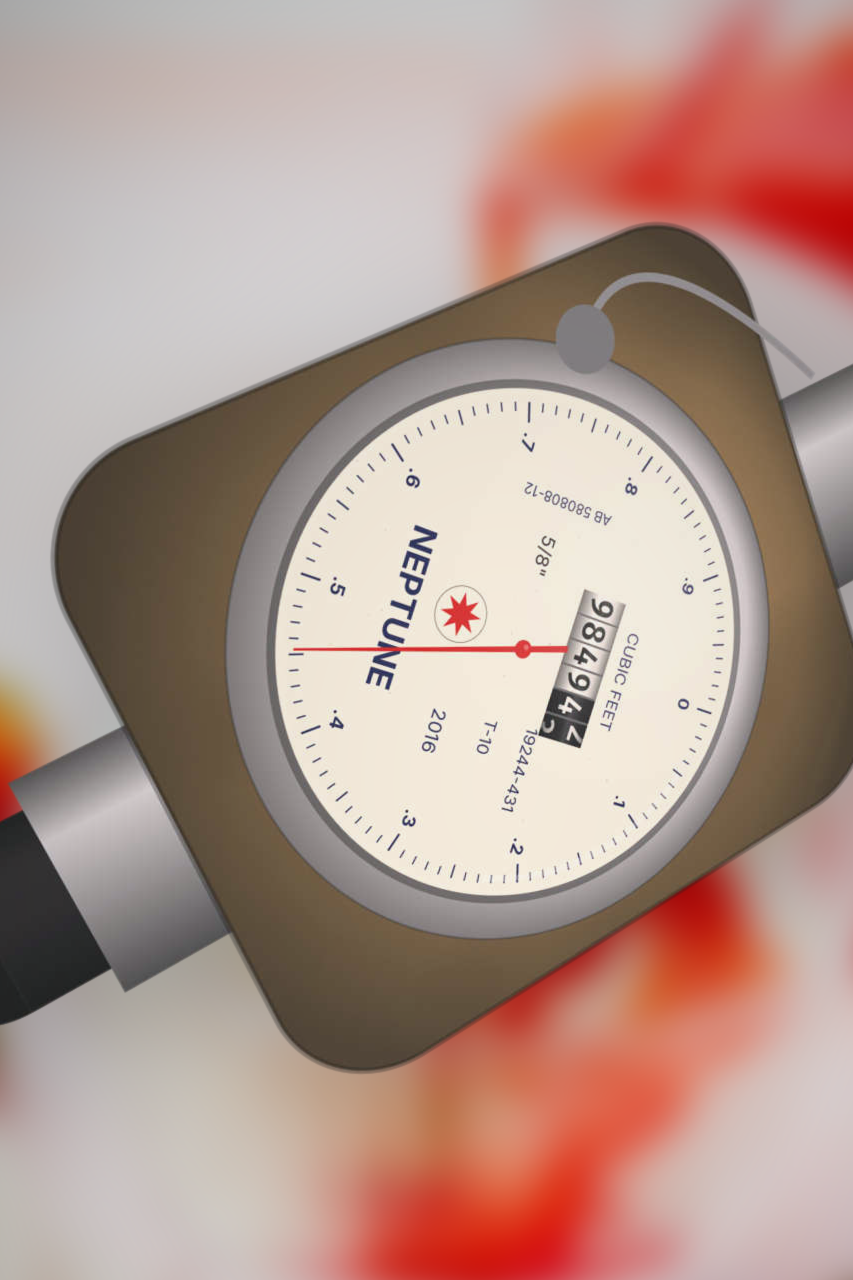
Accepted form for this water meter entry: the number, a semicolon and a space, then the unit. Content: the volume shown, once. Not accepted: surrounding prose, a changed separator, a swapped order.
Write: 984942.45; ft³
